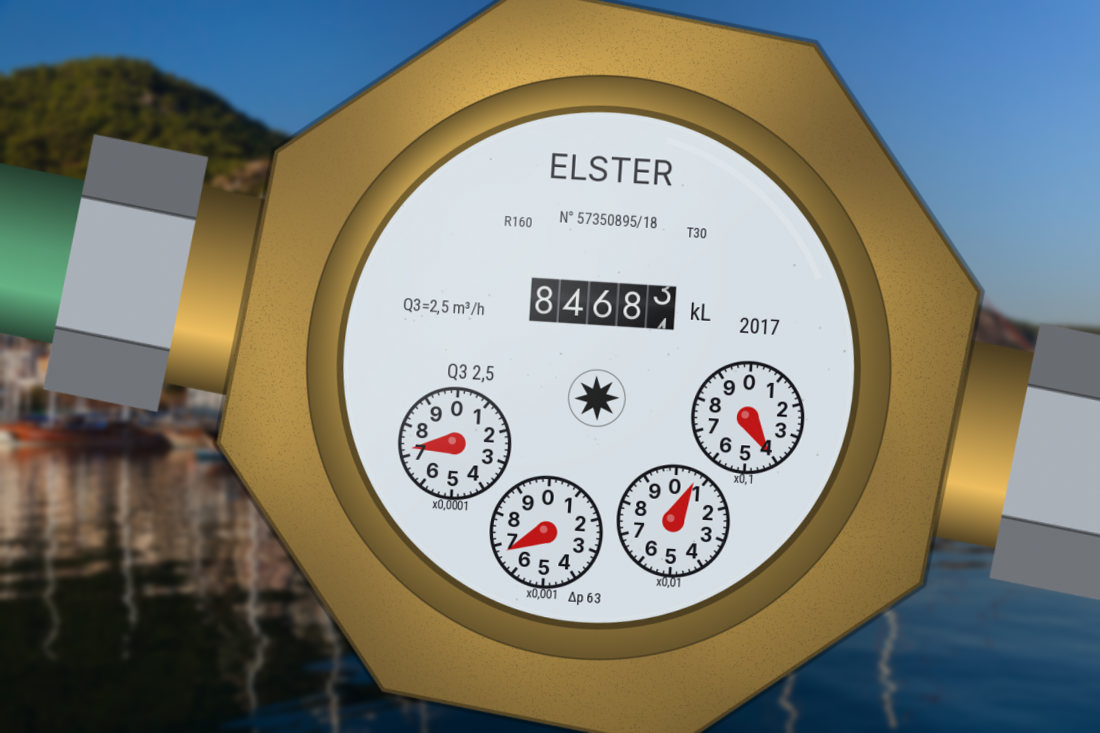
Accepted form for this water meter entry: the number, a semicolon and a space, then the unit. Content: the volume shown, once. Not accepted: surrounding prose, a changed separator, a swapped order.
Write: 84683.4067; kL
